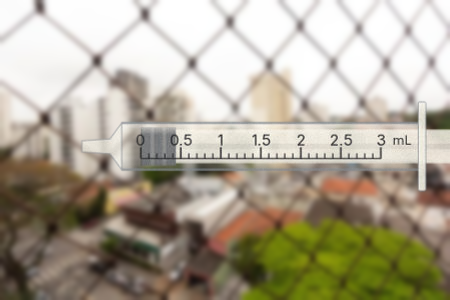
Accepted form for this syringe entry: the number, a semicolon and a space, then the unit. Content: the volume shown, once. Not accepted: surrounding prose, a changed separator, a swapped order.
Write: 0; mL
